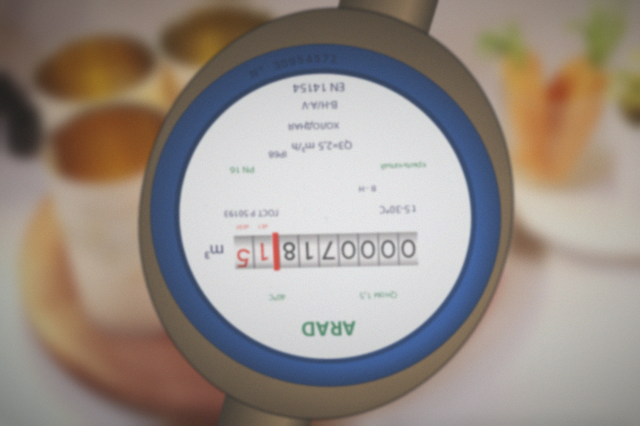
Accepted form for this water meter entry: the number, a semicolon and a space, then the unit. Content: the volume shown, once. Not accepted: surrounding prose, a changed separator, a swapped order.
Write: 718.15; m³
